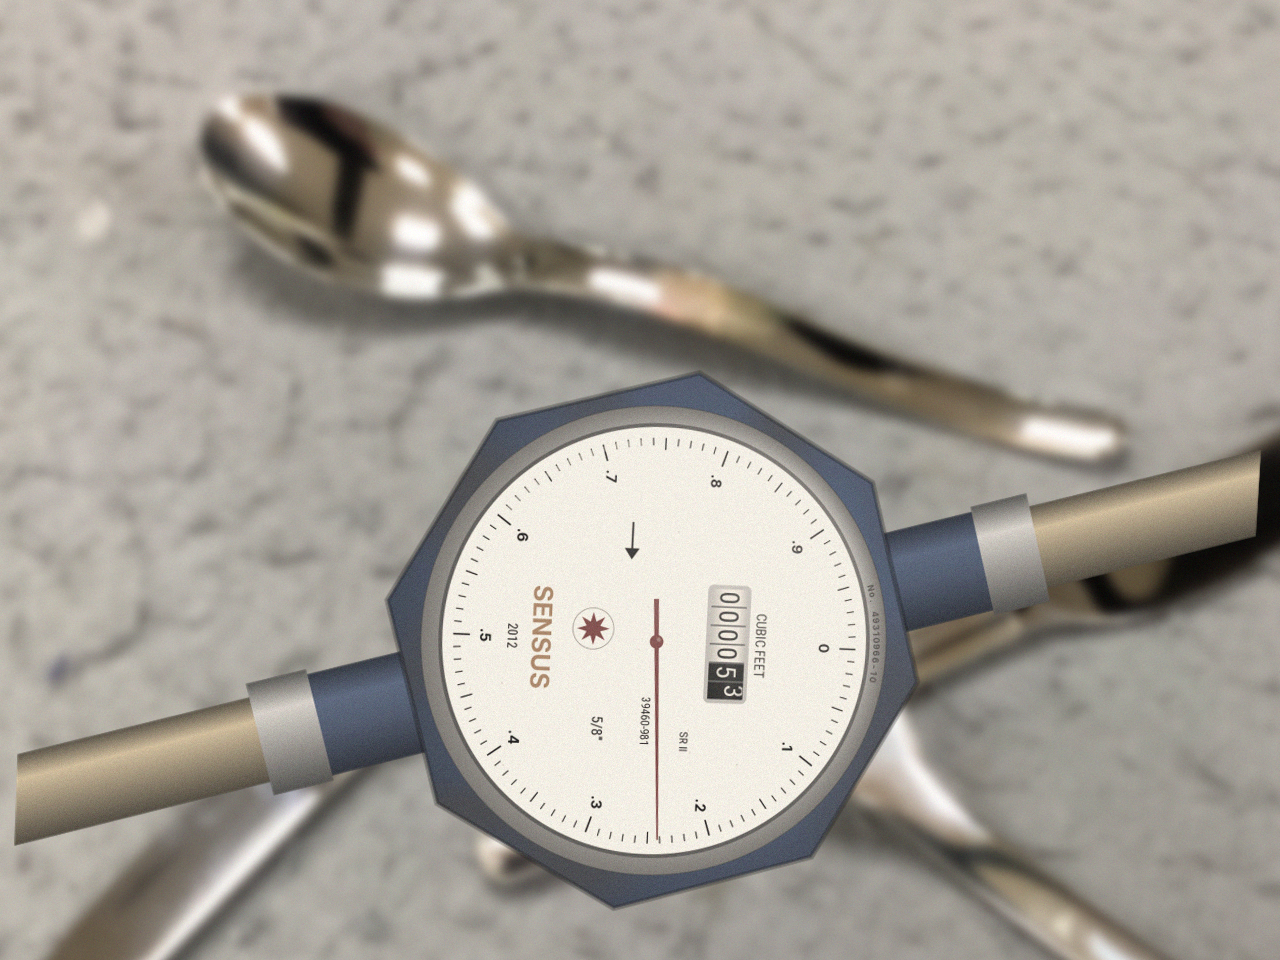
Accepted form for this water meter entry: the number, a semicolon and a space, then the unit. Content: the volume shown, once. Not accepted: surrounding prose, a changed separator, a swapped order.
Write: 53.24; ft³
